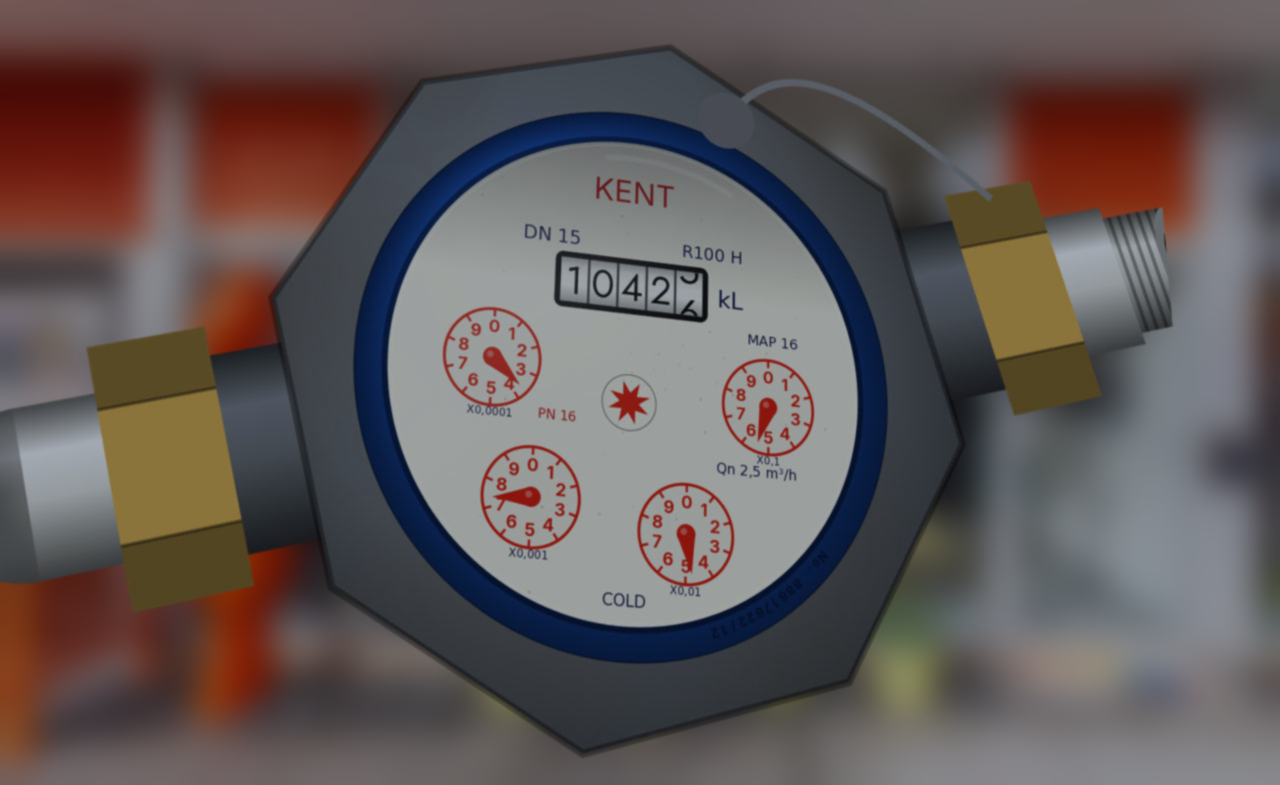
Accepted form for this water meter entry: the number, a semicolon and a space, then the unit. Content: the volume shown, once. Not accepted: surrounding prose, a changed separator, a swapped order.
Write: 10425.5473; kL
